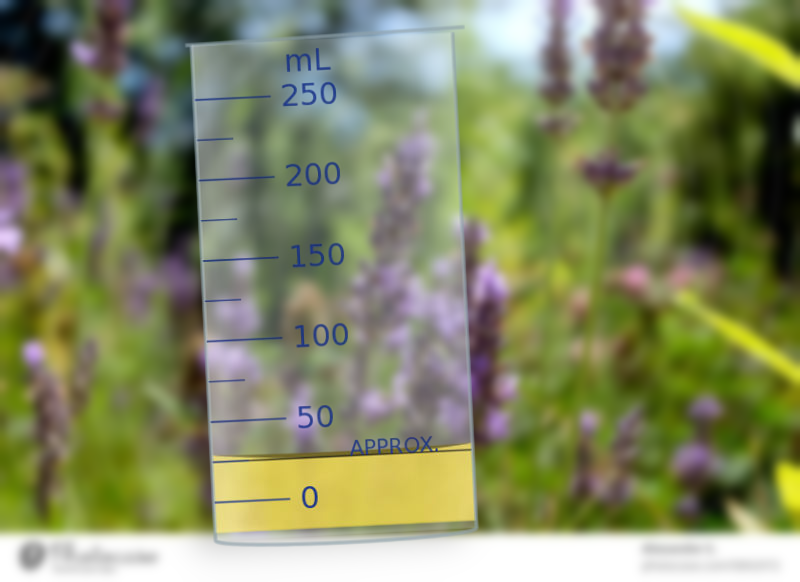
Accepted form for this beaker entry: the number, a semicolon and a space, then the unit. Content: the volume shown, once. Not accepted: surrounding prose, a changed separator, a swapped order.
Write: 25; mL
